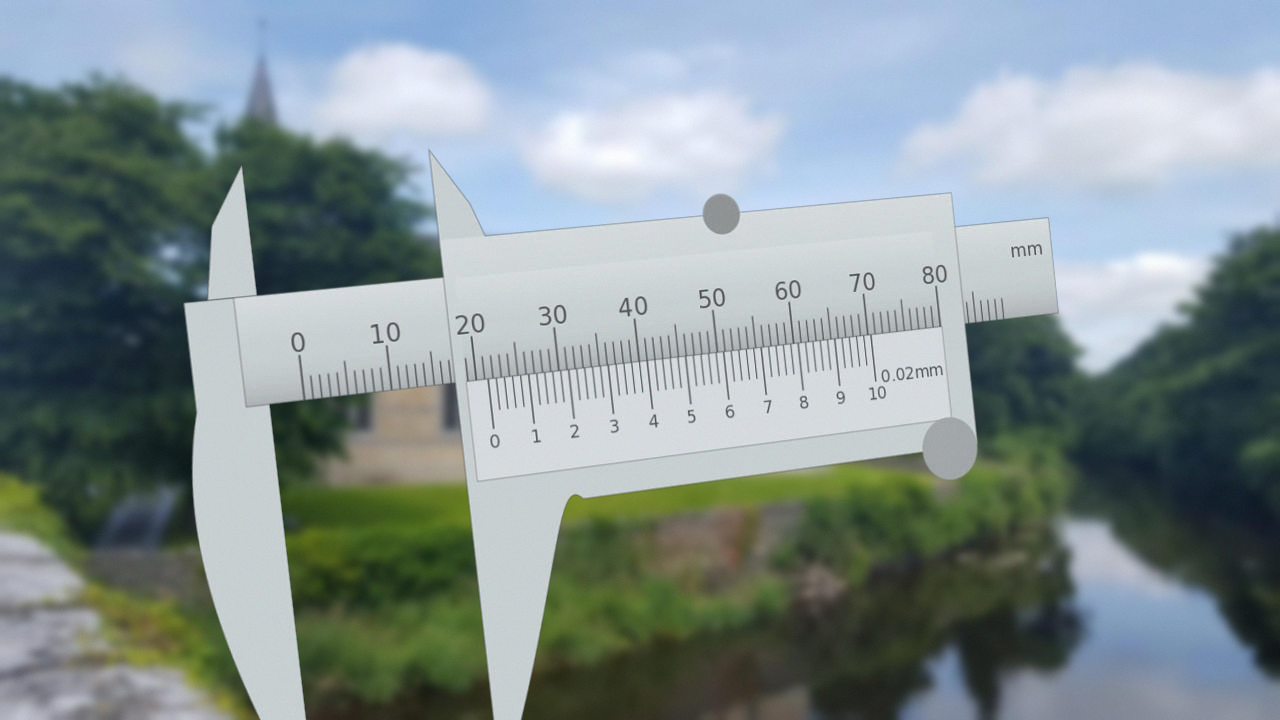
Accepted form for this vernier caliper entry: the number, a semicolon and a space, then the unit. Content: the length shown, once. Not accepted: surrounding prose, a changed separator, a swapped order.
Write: 21.4; mm
